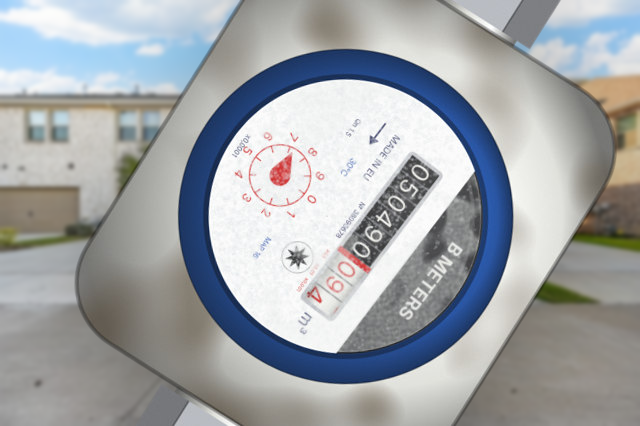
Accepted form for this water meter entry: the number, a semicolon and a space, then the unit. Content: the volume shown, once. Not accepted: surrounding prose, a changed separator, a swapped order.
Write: 50490.0937; m³
